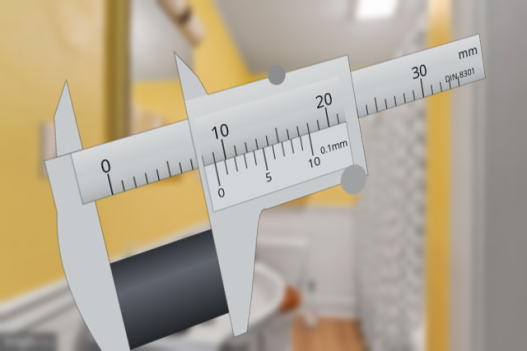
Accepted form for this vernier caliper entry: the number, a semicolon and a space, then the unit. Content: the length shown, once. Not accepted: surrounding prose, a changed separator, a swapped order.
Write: 9.0; mm
